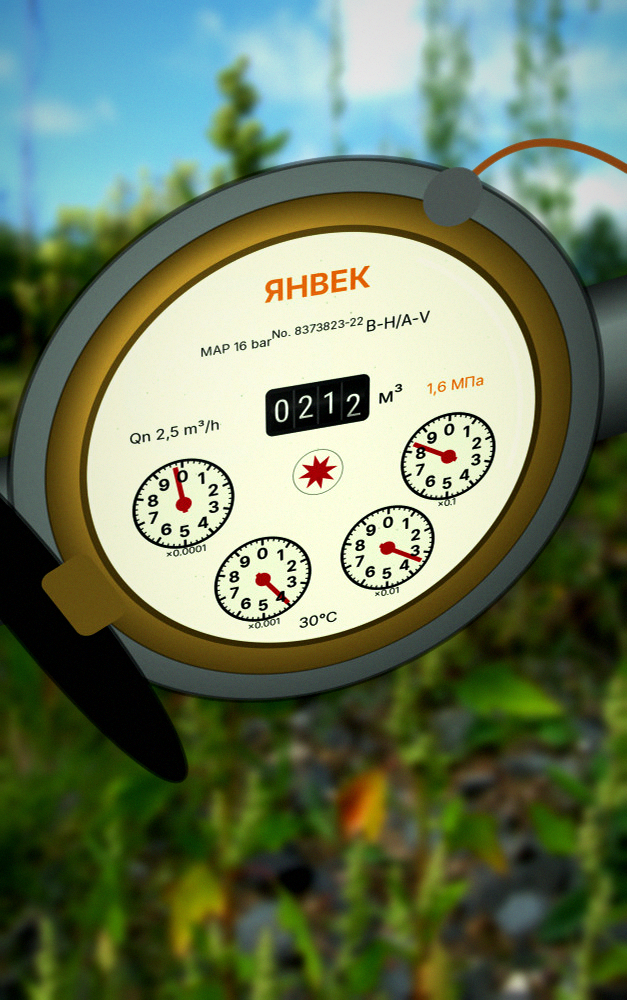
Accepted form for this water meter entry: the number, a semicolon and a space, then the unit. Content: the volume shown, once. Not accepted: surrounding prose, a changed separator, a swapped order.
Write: 211.8339; m³
